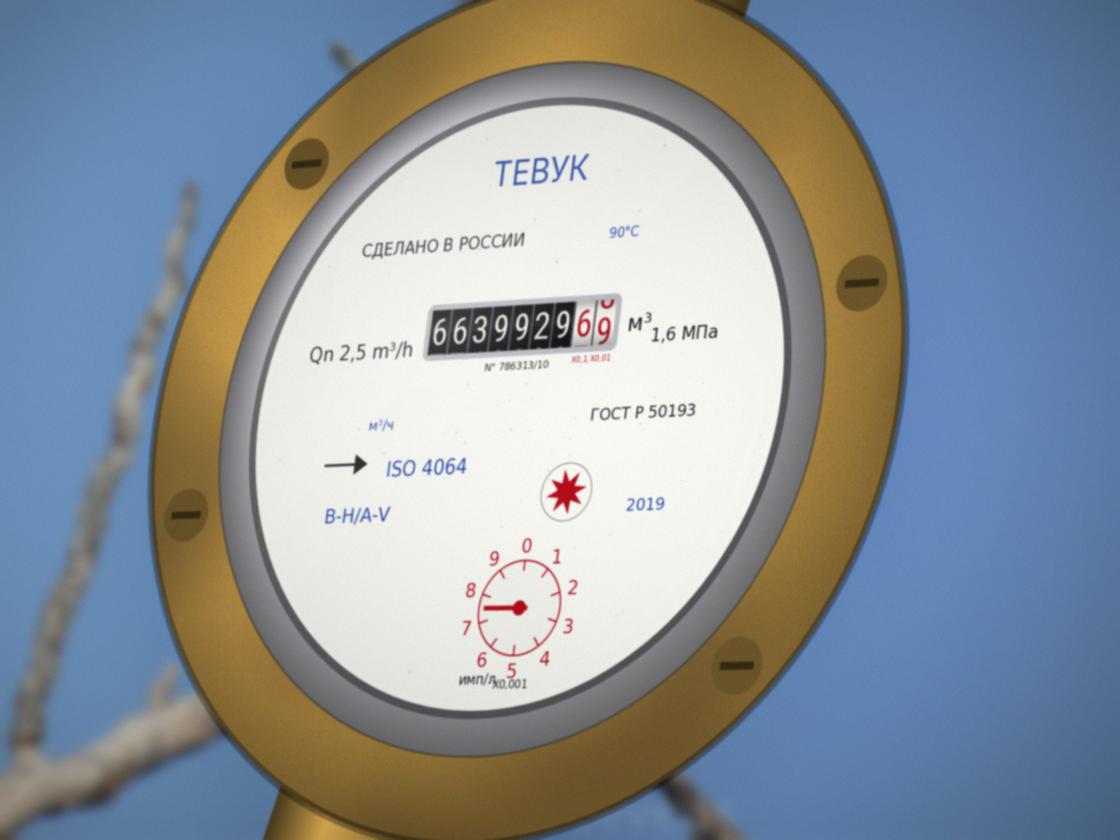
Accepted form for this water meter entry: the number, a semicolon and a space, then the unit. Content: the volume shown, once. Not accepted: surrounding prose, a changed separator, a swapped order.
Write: 6639929.687; m³
